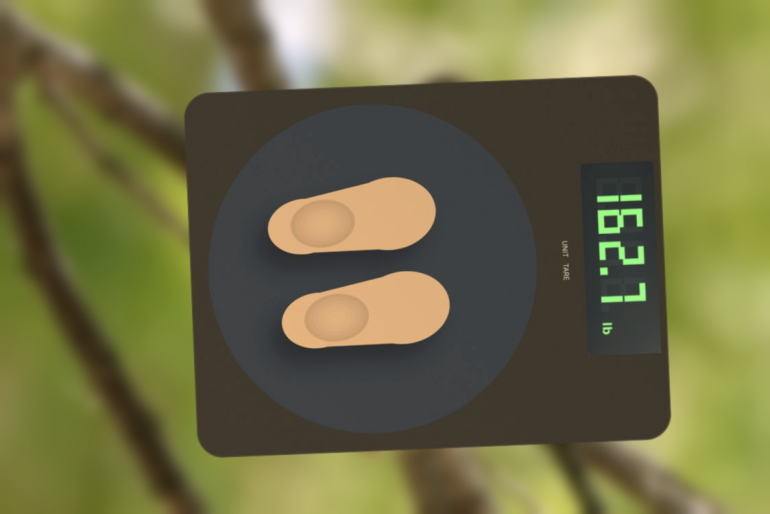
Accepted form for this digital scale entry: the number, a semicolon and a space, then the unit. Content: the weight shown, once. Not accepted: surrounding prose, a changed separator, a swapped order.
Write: 162.7; lb
